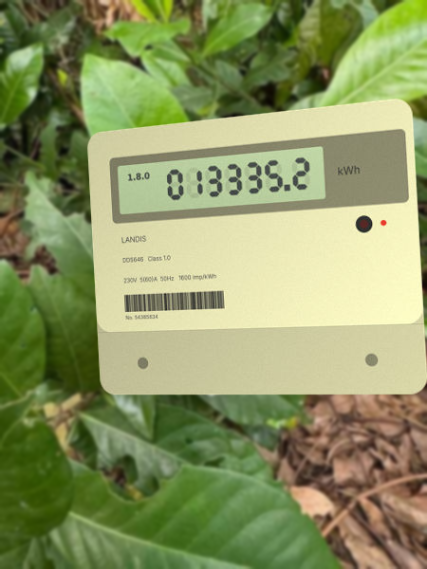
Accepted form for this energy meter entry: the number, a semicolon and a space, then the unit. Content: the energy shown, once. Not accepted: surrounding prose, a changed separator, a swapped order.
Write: 13335.2; kWh
